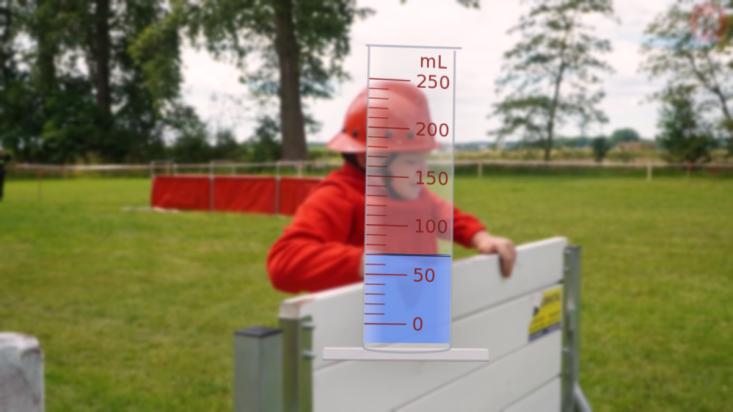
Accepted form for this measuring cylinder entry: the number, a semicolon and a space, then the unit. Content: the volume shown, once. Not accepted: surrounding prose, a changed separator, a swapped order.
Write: 70; mL
